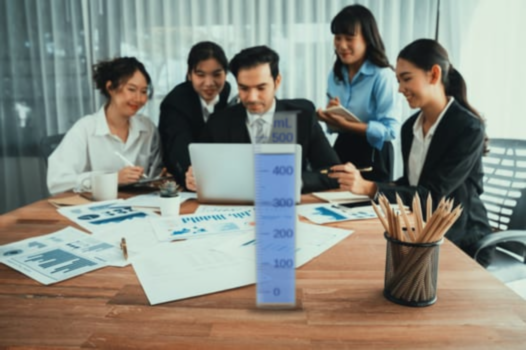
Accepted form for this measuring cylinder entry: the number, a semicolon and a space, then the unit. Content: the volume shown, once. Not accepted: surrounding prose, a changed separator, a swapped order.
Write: 450; mL
